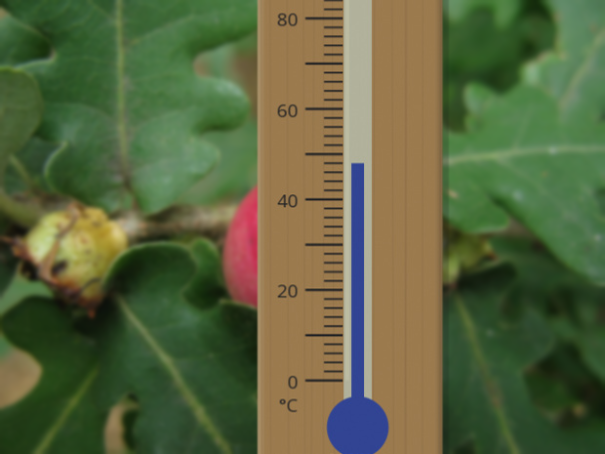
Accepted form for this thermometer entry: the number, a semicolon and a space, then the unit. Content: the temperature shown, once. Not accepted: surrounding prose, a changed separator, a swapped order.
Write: 48; °C
